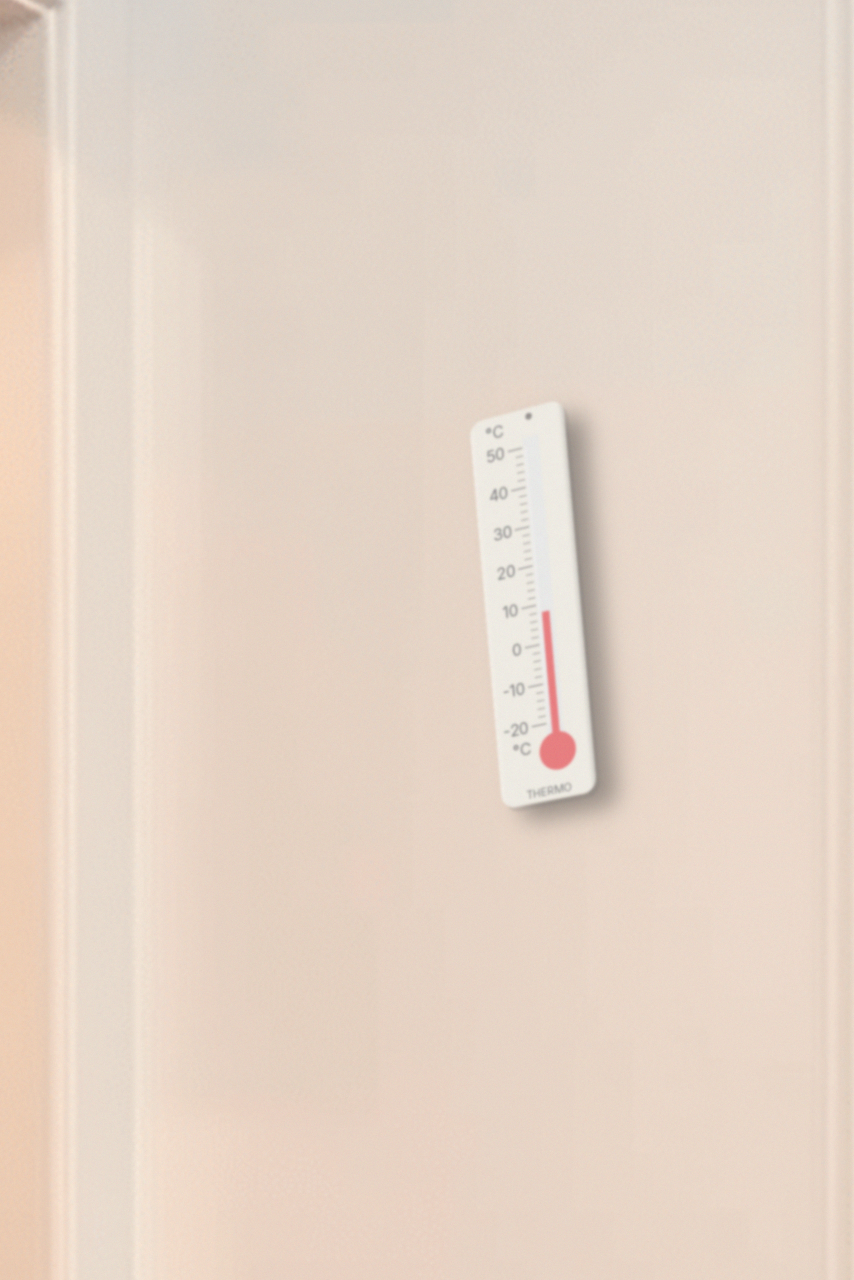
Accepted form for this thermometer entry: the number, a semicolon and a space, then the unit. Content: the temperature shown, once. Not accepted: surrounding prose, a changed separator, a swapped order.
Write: 8; °C
